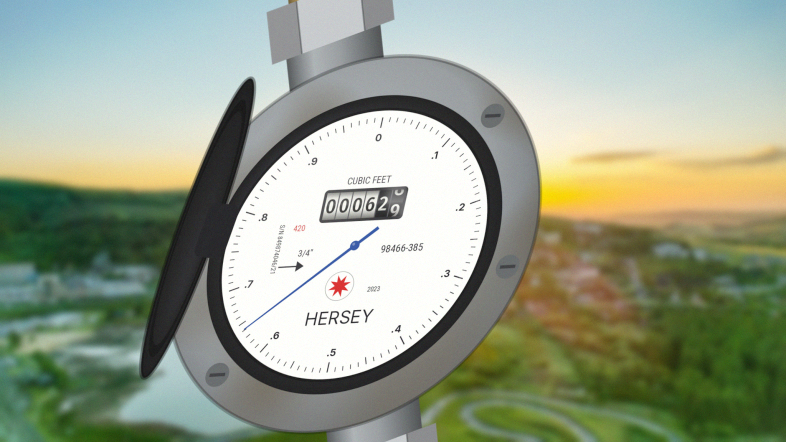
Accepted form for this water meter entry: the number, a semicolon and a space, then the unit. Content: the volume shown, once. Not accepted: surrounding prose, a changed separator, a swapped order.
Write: 628.64; ft³
